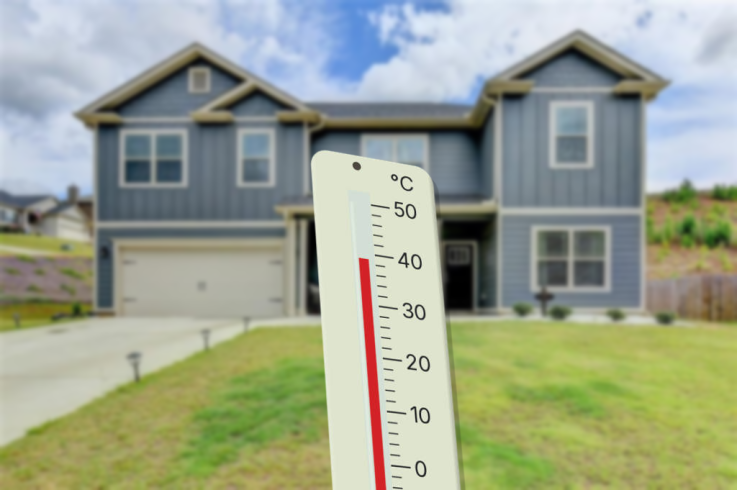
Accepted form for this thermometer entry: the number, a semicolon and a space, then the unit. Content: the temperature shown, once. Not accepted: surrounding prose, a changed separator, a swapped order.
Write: 39; °C
